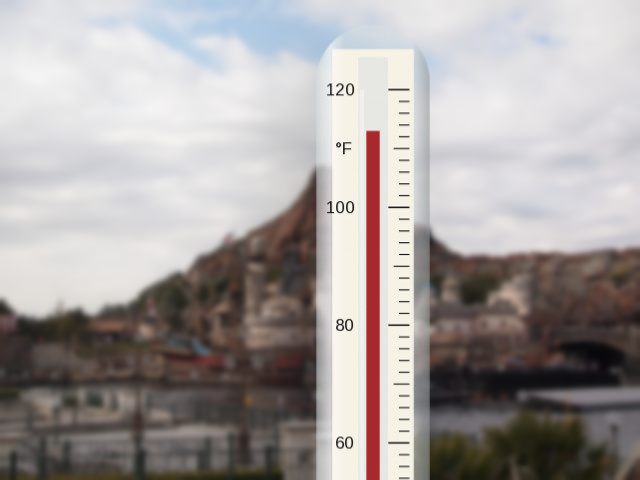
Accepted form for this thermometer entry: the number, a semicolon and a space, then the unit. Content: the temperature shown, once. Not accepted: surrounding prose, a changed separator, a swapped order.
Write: 113; °F
